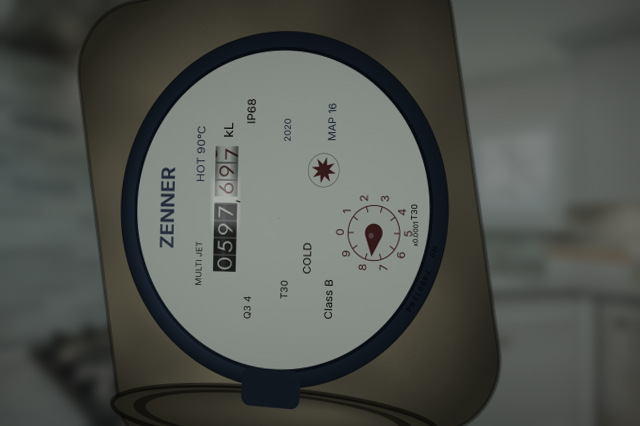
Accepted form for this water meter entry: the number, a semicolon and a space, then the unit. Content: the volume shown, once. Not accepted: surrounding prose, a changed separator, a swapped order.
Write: 597.6967; kL
